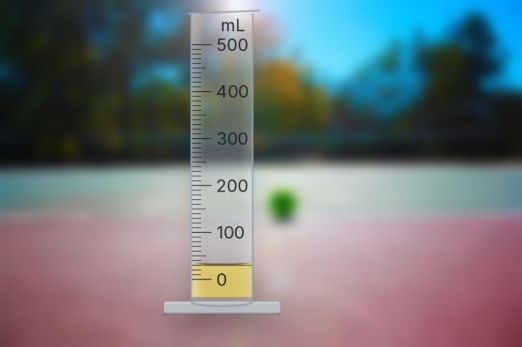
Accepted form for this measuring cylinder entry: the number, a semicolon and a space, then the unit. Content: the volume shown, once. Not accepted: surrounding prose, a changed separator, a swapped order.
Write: 30; mL
